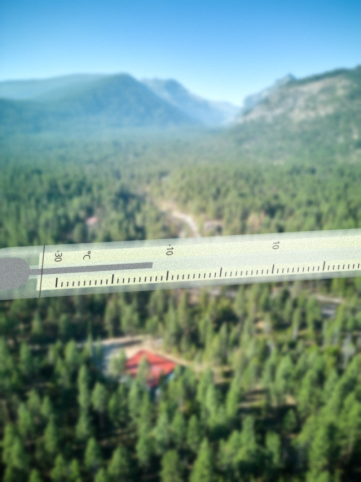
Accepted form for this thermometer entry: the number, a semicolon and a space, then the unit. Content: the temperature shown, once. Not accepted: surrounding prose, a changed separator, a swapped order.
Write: -13; °C
